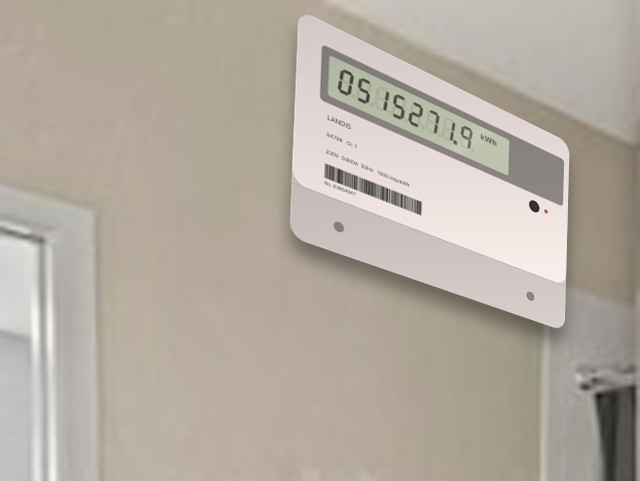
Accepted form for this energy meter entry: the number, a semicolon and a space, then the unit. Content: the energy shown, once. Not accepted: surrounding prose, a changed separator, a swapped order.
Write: 515271.9; kWh
